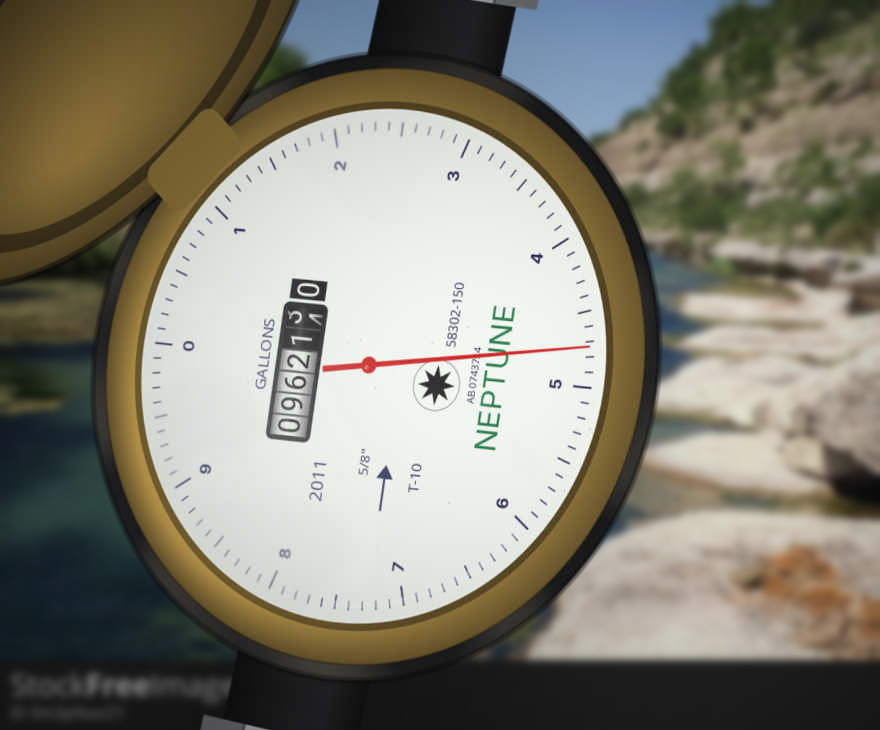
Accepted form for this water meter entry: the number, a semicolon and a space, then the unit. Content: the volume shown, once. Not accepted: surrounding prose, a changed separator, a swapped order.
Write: 962134.7; gal
